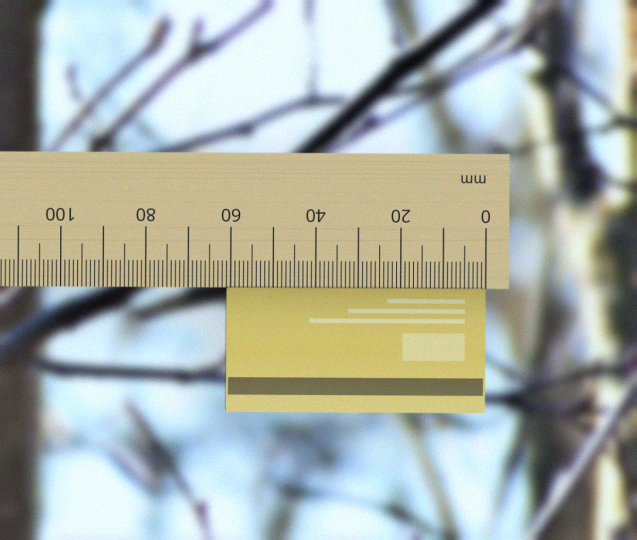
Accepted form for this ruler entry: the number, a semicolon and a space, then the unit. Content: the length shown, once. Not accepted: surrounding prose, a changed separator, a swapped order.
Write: 61; mm
